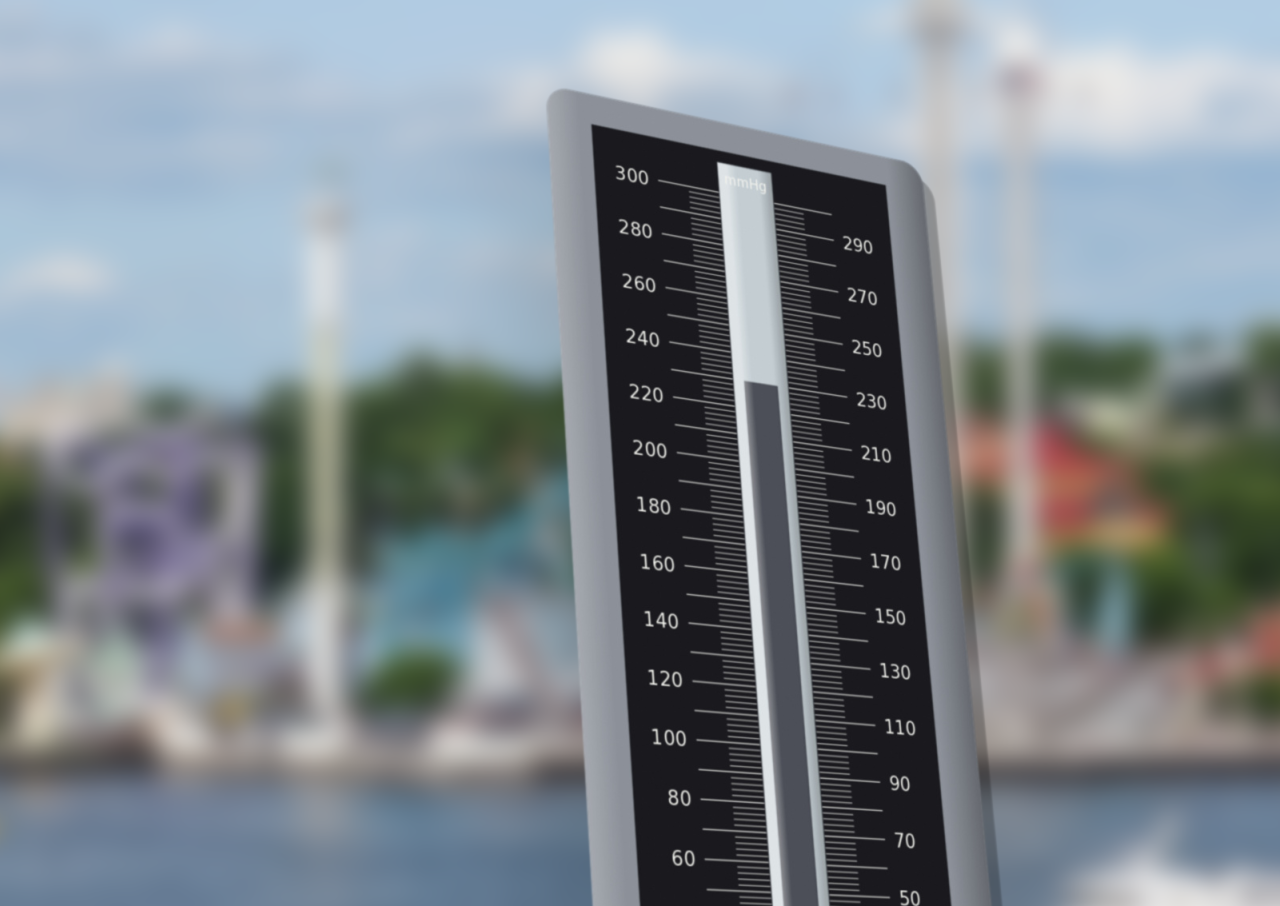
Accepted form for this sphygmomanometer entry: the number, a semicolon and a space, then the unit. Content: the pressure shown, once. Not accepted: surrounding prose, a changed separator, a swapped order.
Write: 230; mmHg
